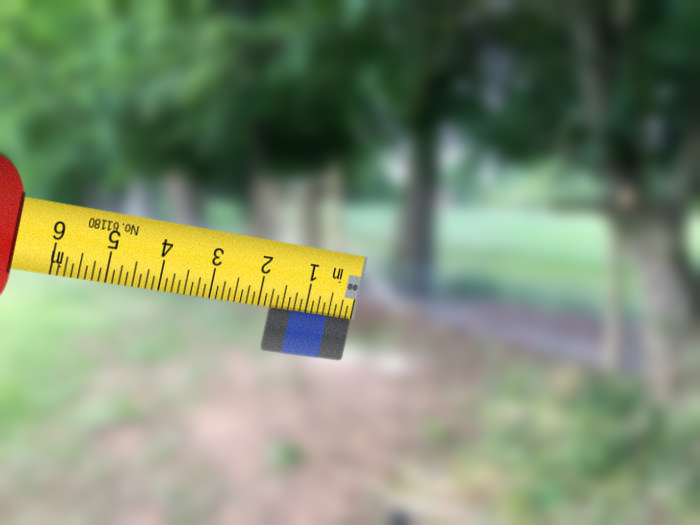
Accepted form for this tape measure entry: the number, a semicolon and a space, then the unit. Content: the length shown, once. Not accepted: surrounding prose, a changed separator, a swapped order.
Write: 1.75; in
